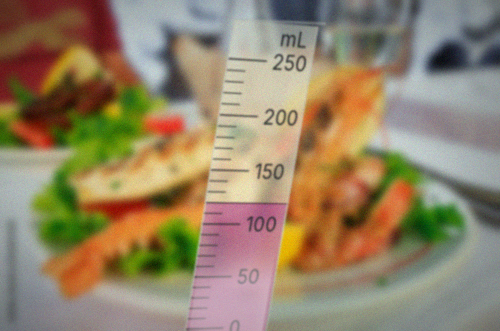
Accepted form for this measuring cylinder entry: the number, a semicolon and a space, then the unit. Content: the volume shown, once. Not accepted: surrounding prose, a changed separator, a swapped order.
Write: 120; mL
